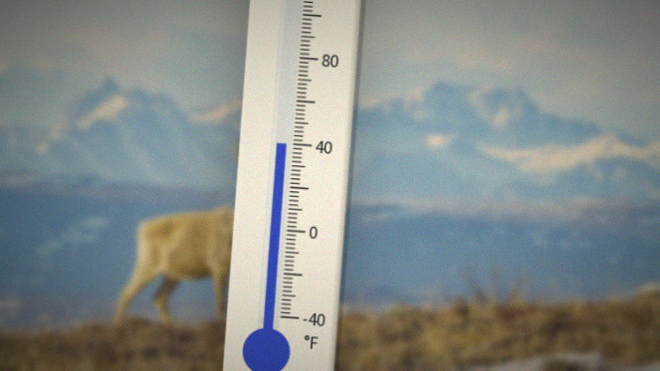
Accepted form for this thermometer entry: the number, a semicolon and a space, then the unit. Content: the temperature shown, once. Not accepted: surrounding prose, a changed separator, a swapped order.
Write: 40; °F
